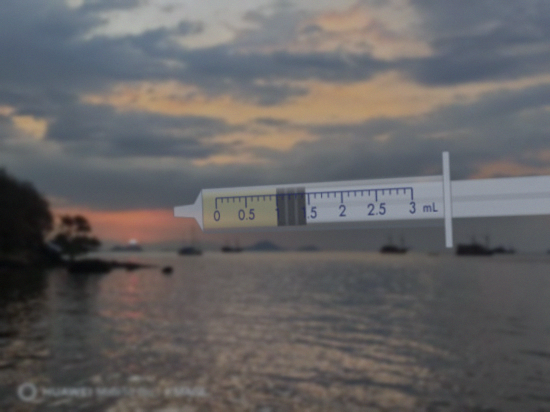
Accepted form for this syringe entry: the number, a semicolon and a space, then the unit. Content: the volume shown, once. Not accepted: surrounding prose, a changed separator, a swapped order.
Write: 1; mL
